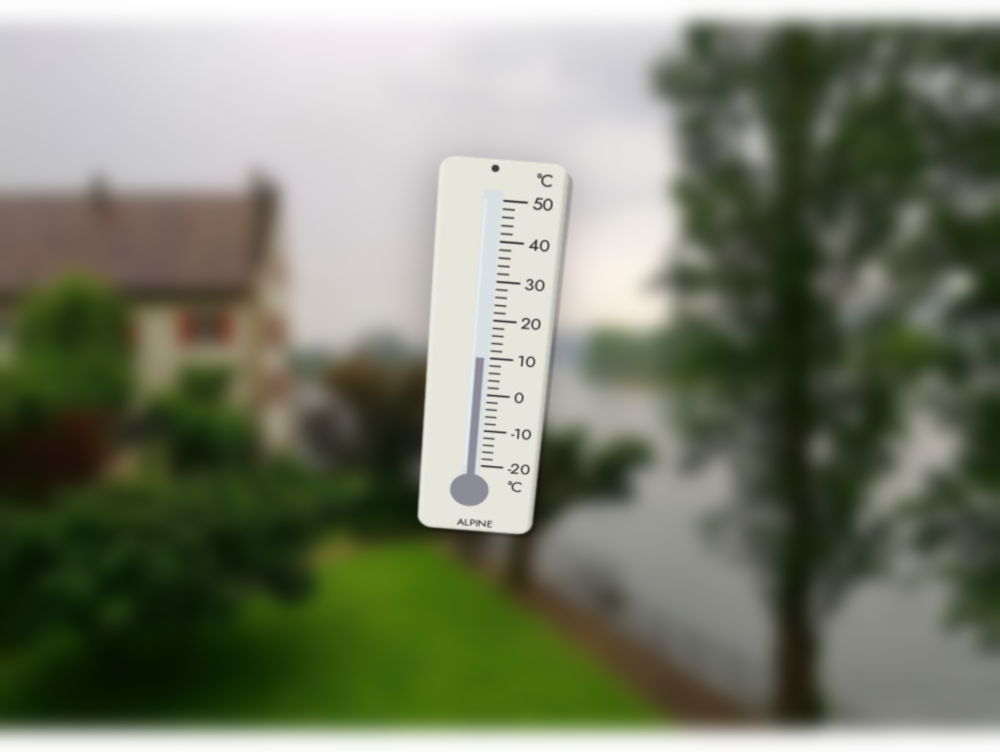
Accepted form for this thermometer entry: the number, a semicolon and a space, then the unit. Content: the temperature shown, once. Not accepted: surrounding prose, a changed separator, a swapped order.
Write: 10; °C
